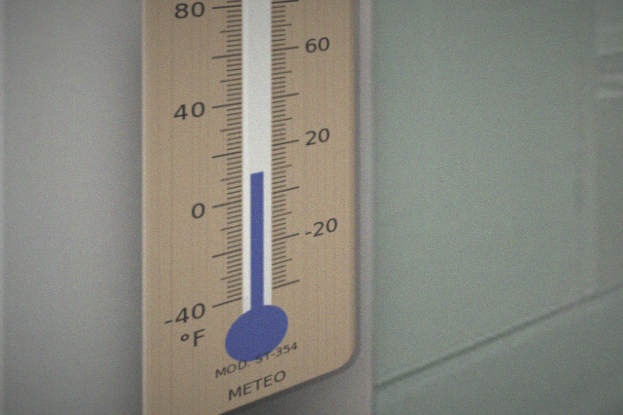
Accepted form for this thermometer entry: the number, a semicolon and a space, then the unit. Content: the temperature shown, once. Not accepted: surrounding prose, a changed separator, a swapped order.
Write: 10; °F
